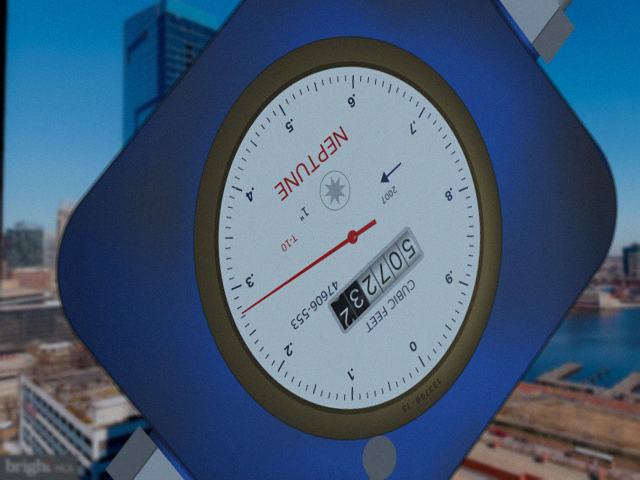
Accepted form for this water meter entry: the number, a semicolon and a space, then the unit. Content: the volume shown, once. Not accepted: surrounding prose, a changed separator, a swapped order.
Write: 507232.27; ft³
